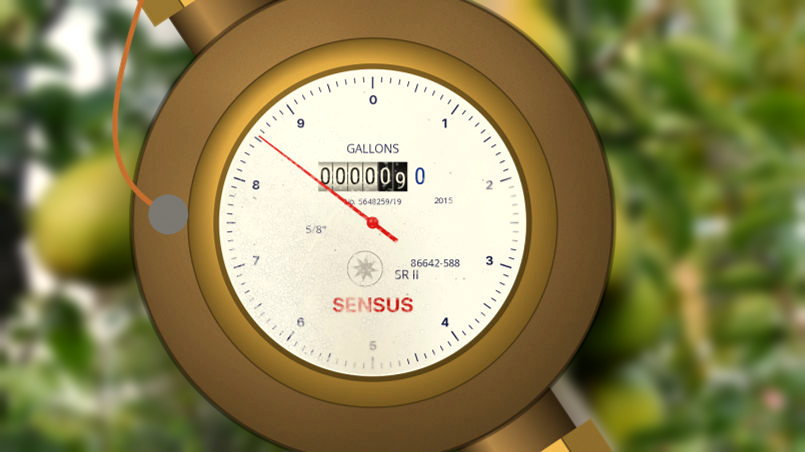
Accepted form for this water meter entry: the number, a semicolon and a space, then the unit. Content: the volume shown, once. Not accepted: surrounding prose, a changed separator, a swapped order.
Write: 88.5; gal
